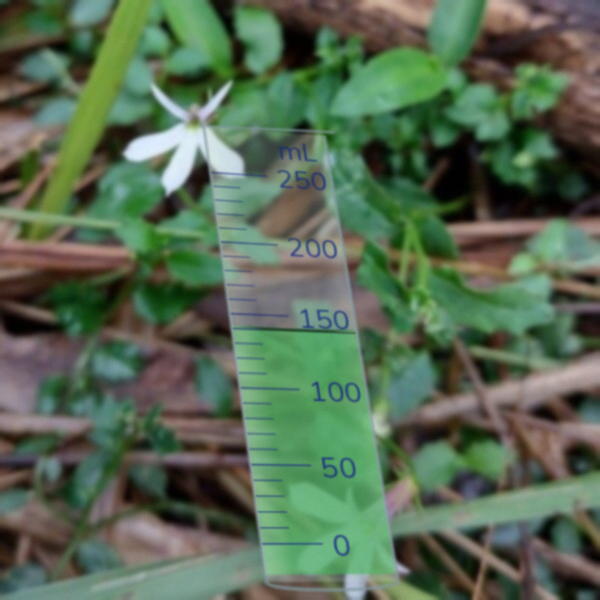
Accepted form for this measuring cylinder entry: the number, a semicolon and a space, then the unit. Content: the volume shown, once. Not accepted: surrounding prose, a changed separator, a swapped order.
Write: 140; mL
